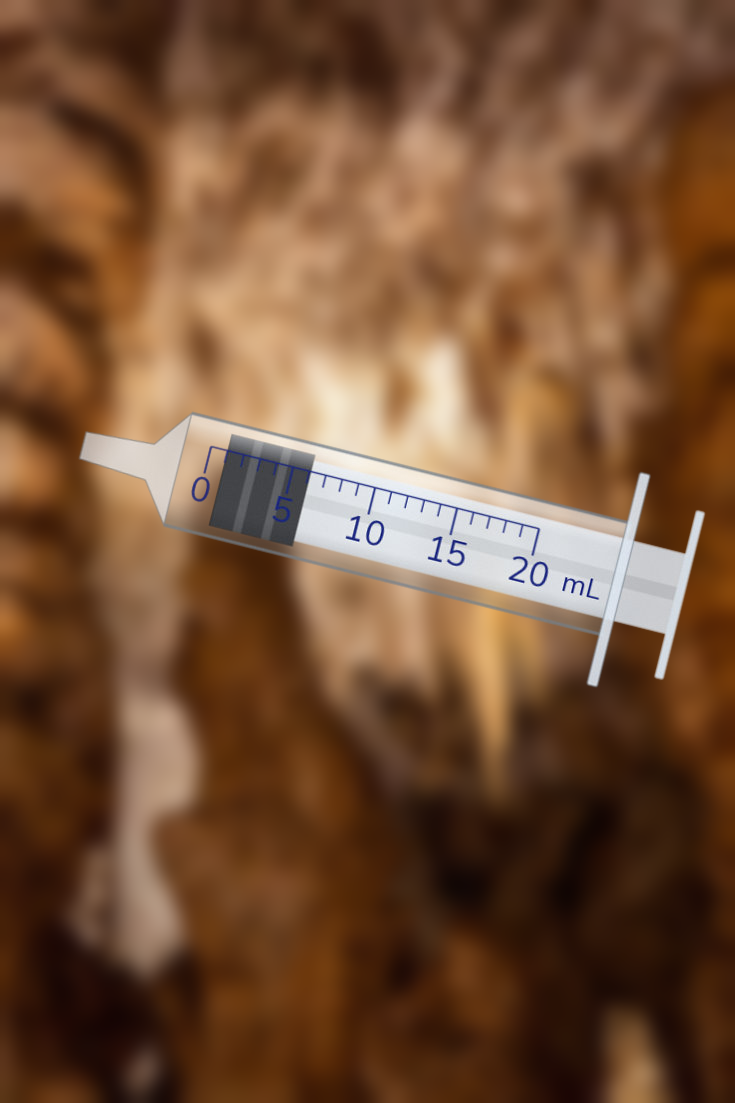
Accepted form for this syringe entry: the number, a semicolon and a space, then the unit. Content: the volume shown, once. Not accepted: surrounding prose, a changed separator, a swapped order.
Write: 1; mL
